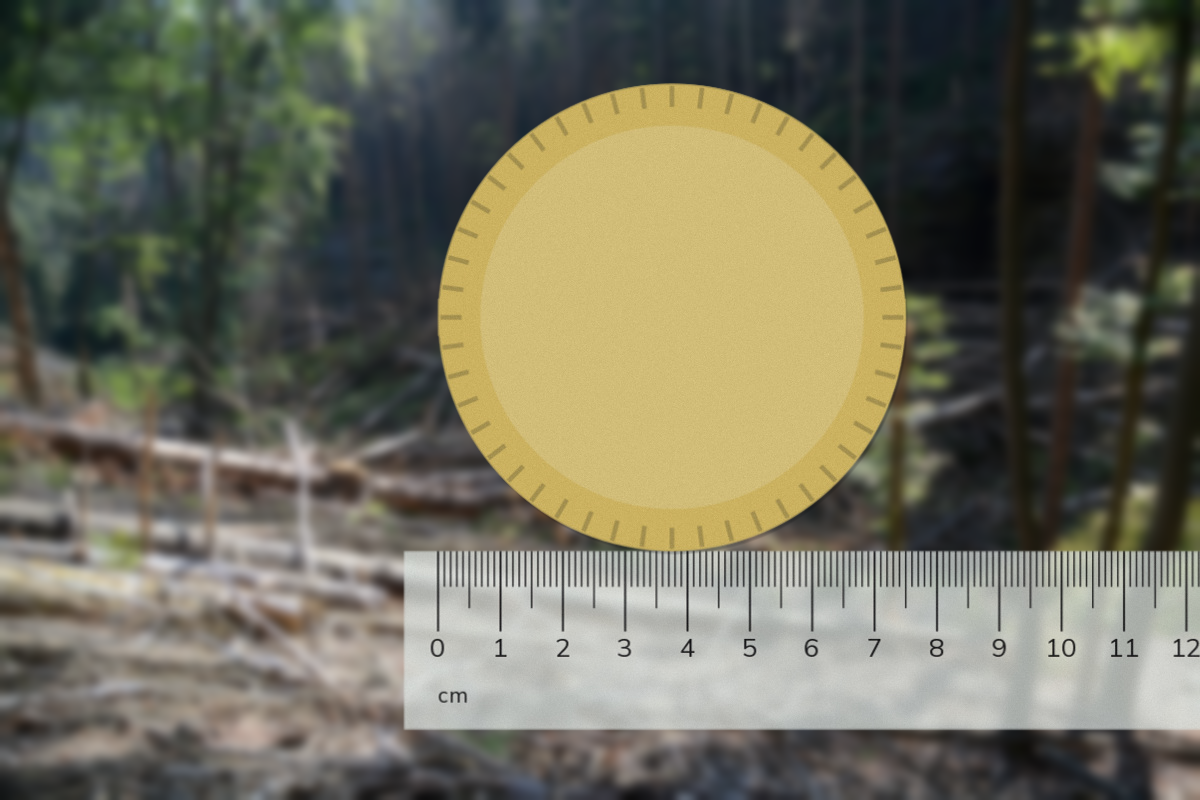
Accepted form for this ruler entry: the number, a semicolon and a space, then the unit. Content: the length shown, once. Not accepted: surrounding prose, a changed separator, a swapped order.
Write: 7.5; cm
